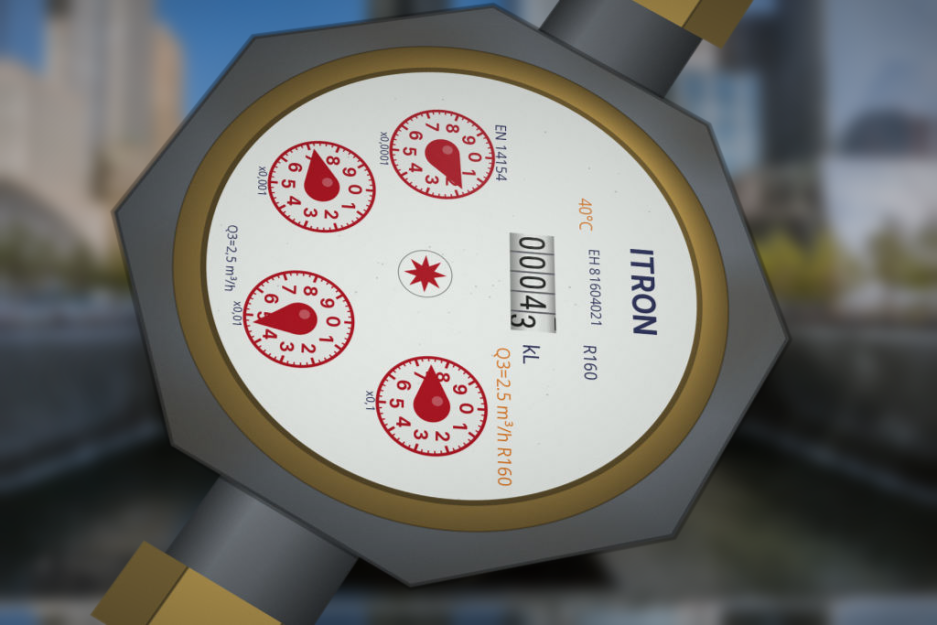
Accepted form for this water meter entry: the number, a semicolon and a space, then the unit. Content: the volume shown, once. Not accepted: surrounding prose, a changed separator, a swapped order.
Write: 42.7471; kL
